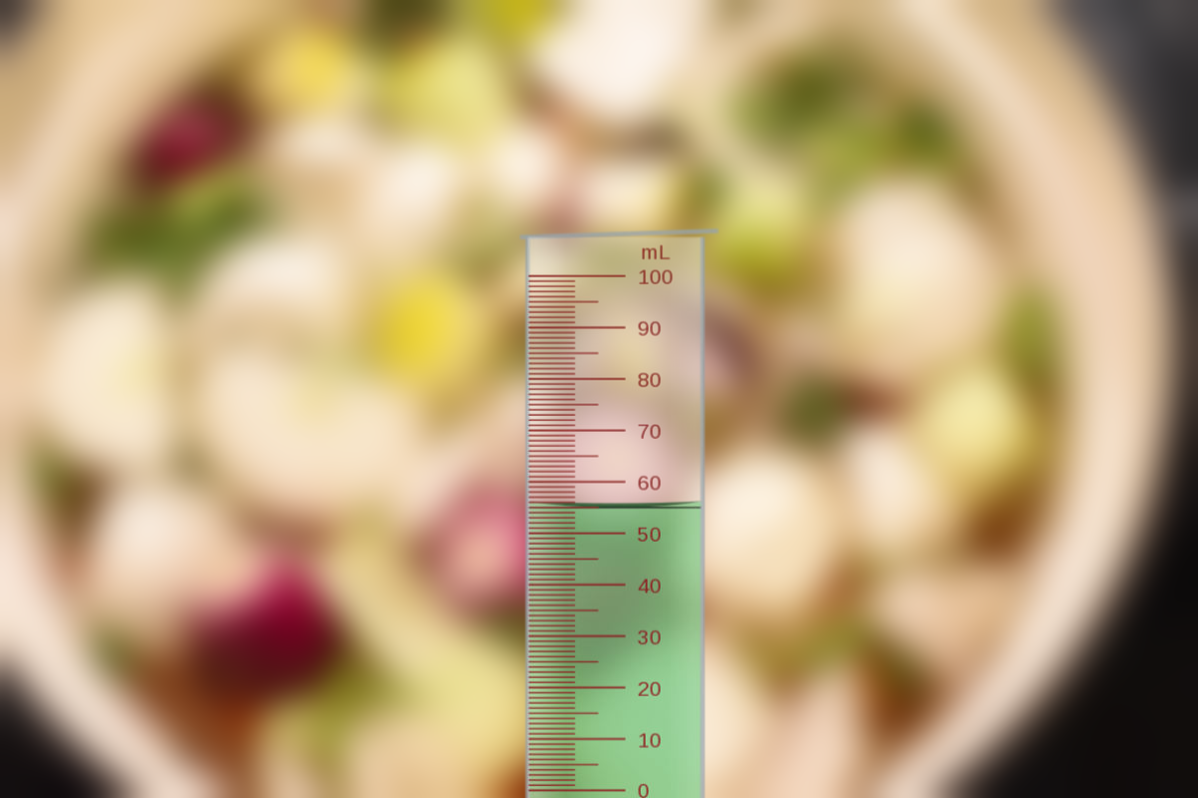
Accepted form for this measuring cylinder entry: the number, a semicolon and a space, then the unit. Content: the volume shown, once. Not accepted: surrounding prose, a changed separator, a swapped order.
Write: 55; mL
